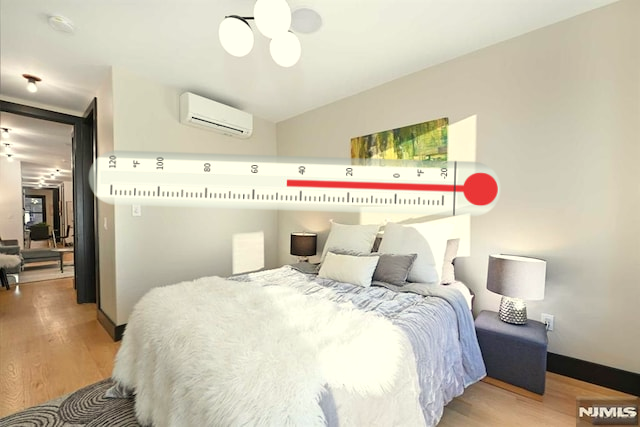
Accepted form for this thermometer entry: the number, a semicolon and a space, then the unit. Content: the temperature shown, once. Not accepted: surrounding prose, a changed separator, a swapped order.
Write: 46; °F
